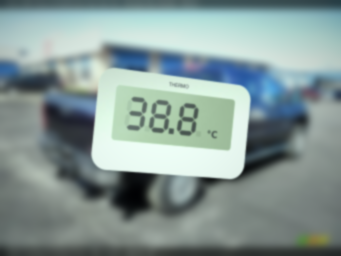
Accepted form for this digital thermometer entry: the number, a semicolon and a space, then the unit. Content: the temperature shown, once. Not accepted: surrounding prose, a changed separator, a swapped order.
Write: 38.8; °C
